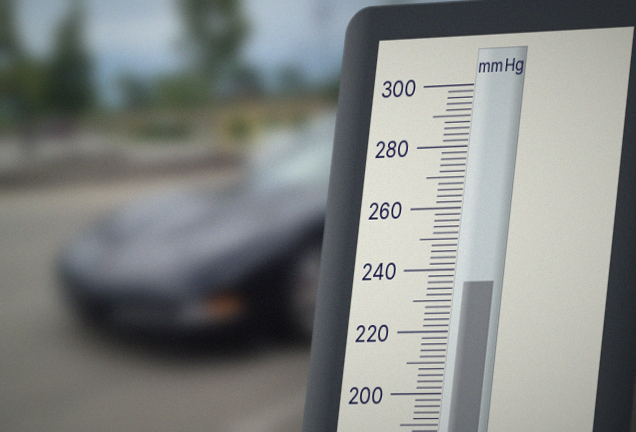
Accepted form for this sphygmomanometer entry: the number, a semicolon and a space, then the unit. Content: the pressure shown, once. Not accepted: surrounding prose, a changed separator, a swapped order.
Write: 236; mmHg
